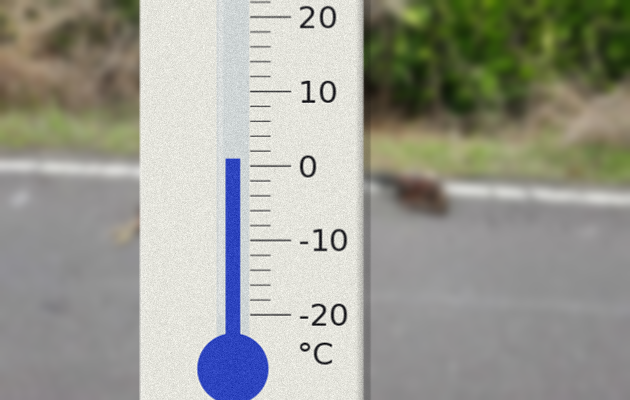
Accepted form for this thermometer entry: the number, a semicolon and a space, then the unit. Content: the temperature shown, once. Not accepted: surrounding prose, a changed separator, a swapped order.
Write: 1; °C
